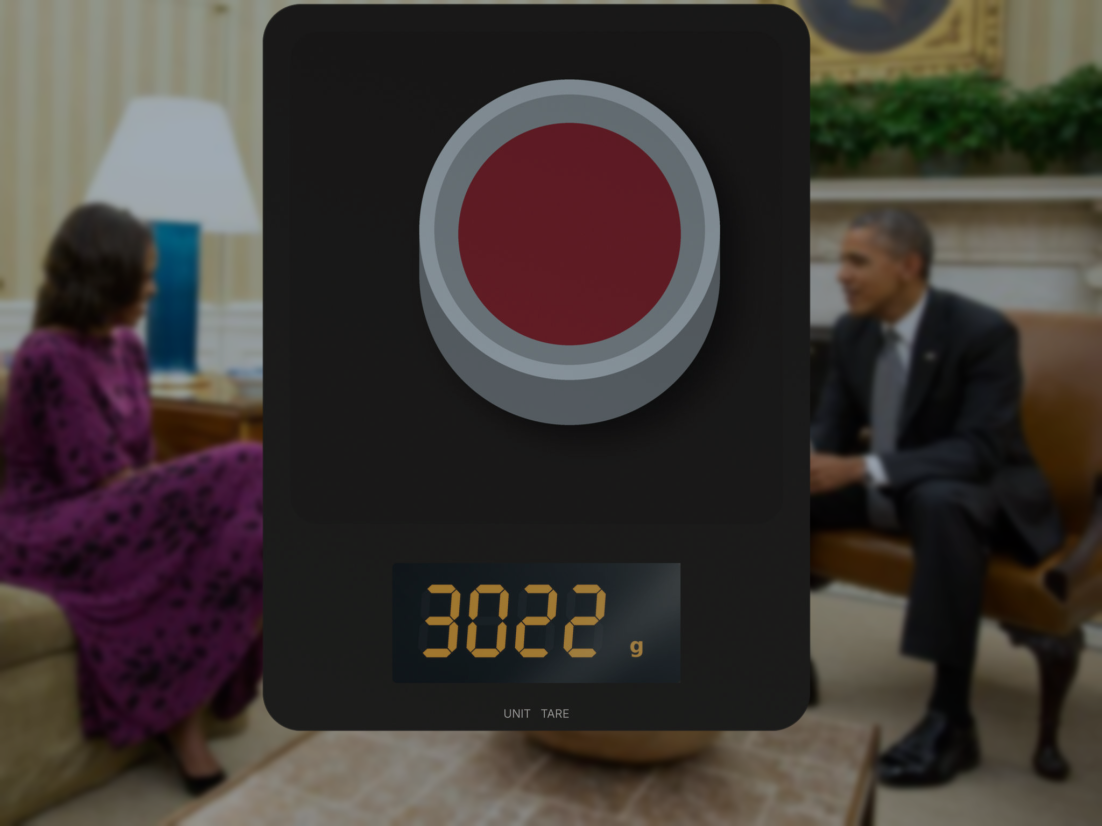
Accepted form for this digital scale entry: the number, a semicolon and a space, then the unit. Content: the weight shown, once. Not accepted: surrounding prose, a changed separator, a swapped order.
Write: 3022; g
